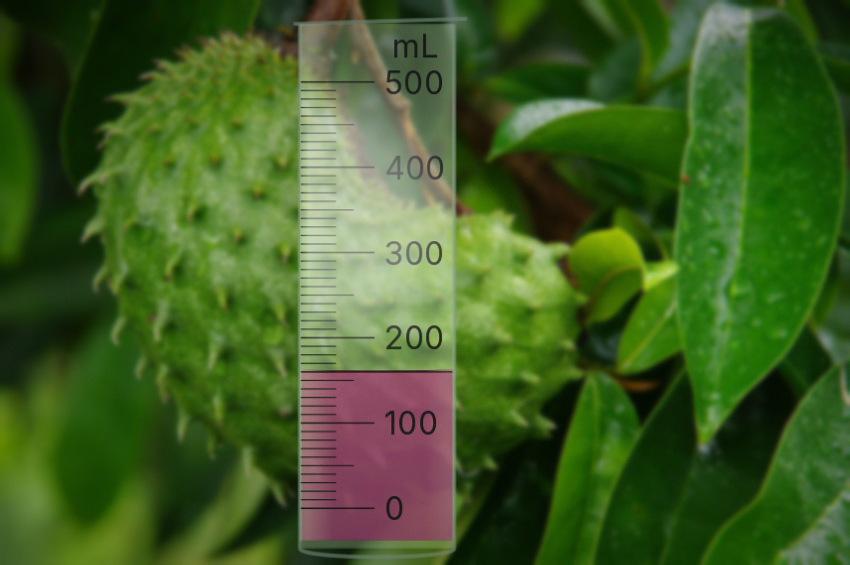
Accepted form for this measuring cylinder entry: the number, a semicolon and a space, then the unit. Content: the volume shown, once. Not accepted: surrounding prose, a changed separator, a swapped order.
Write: 160; mL
